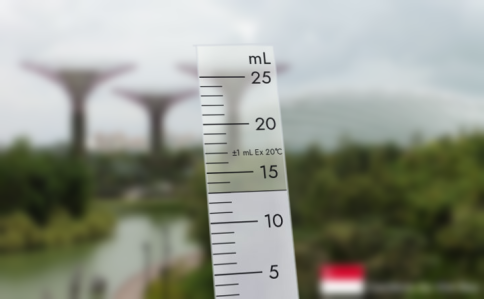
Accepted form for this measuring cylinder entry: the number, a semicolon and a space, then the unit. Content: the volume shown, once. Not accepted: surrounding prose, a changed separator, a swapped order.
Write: 13; mL
